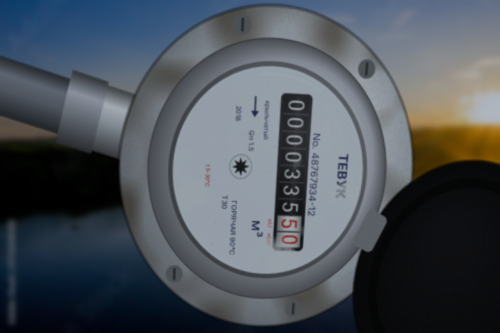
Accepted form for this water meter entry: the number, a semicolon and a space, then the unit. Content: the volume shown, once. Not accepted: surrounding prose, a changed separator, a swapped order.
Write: 335.50; m³
